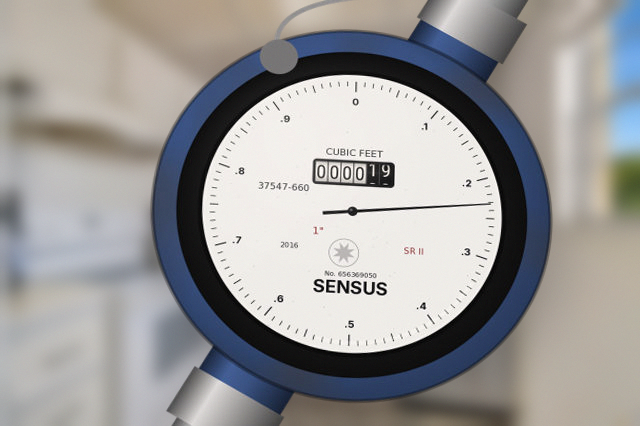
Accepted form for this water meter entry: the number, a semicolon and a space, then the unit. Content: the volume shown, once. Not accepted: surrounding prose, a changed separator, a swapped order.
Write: 19.23; ft³
